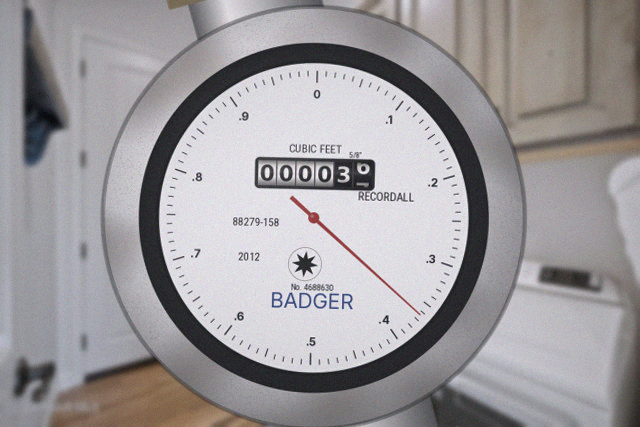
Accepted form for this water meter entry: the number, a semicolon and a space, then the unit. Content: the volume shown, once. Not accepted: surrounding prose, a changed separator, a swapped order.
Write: 36.36; ft³
